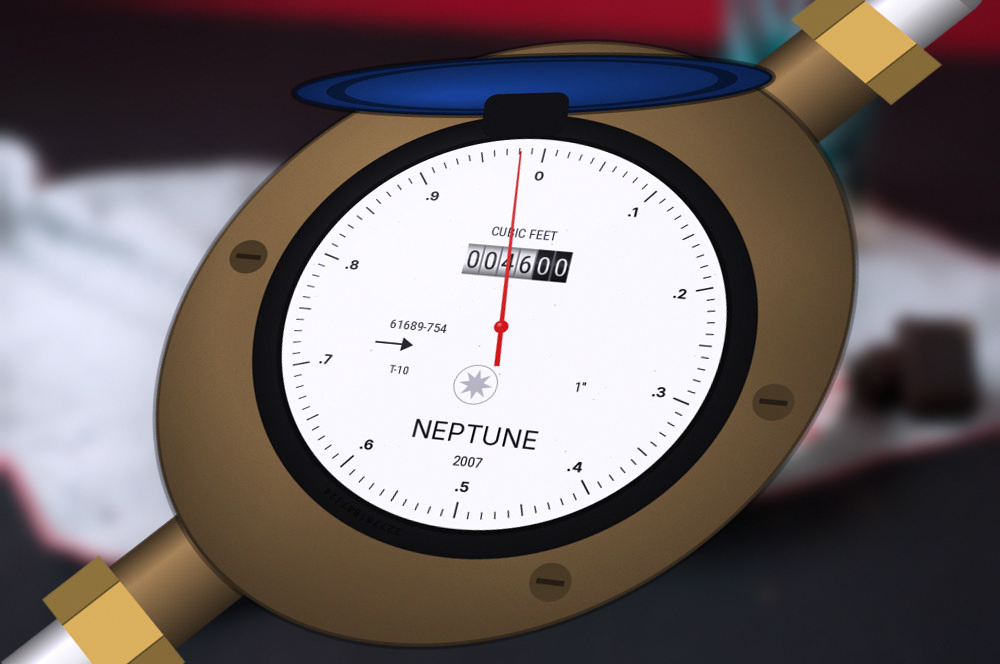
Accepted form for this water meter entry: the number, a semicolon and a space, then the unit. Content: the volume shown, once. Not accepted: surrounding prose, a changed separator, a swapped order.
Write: 4599.98; ft³
